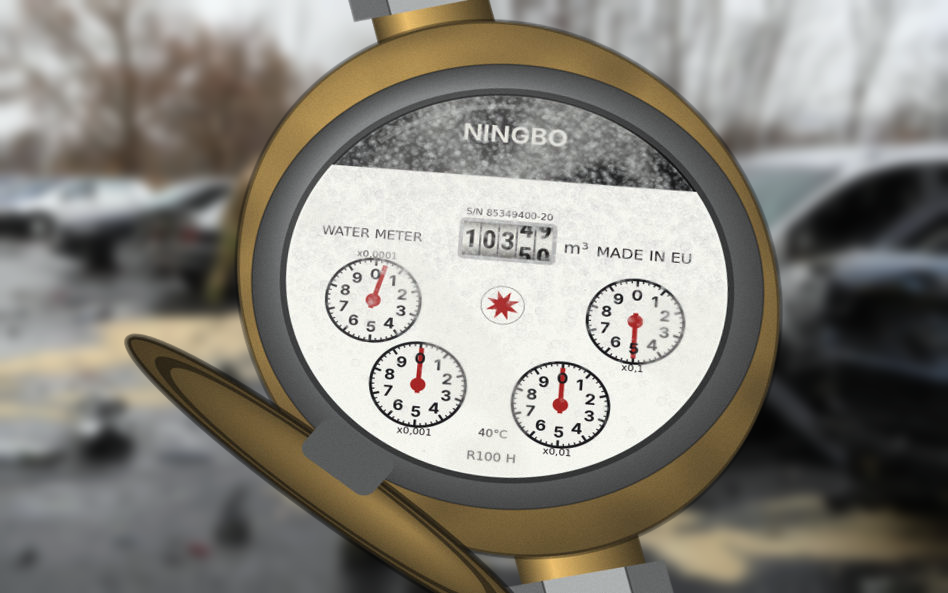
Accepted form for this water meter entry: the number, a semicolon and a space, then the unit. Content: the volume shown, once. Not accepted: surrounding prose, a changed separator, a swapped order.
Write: 10349.5000; m³
